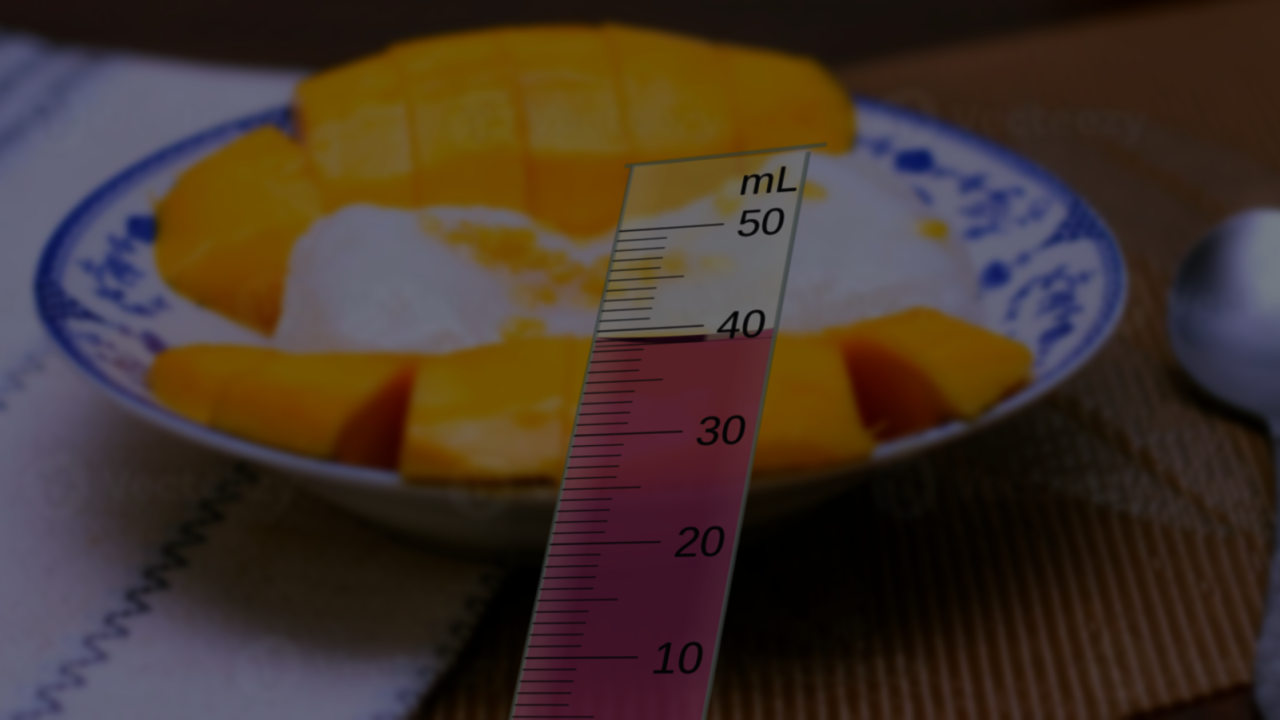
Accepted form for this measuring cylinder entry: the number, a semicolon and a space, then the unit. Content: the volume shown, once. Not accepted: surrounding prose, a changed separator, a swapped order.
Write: 38.5; mL
